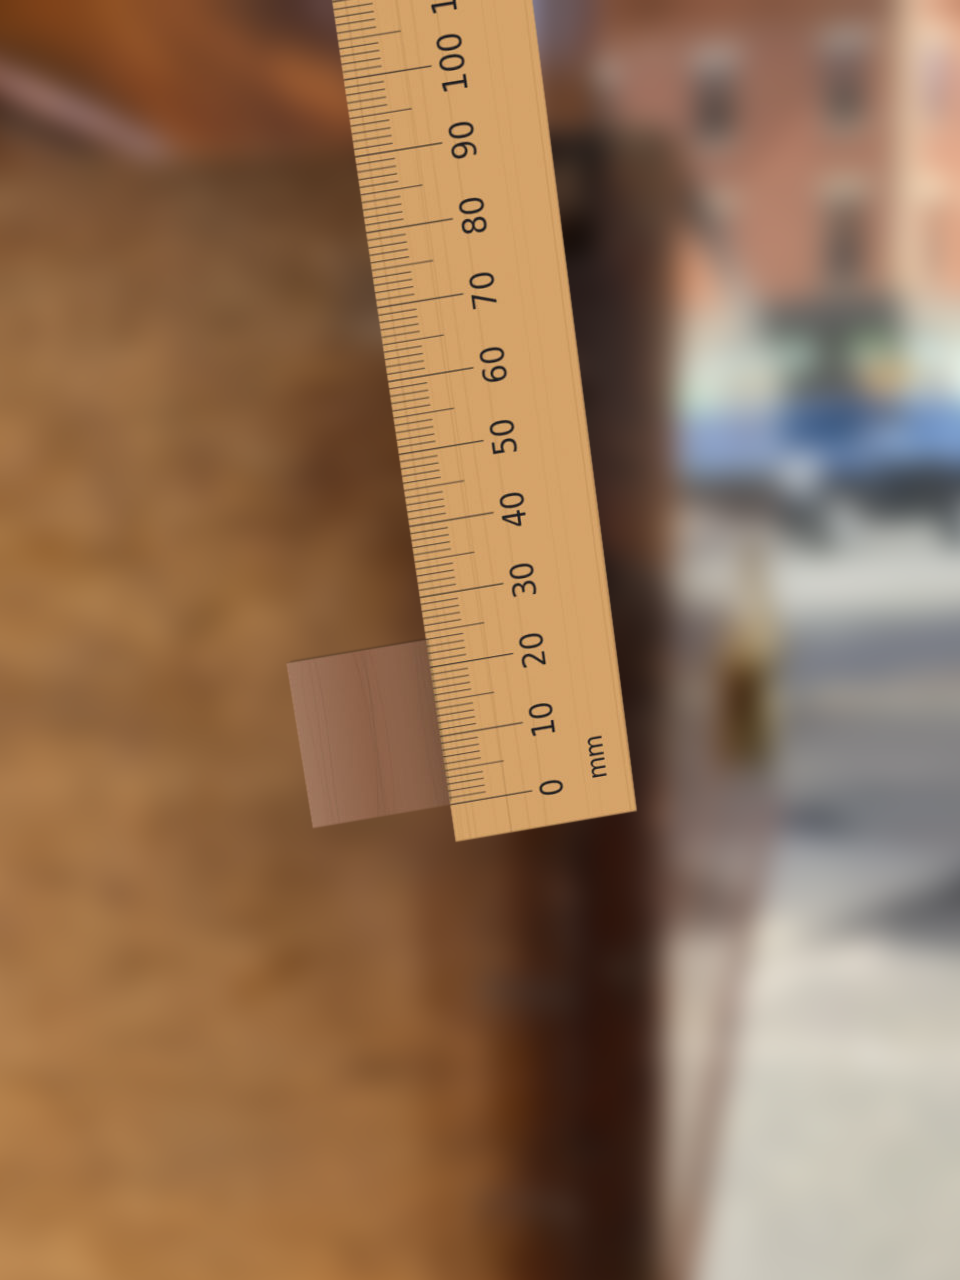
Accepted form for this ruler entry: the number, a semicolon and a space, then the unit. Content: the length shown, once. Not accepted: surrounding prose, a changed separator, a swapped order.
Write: 24; mm
